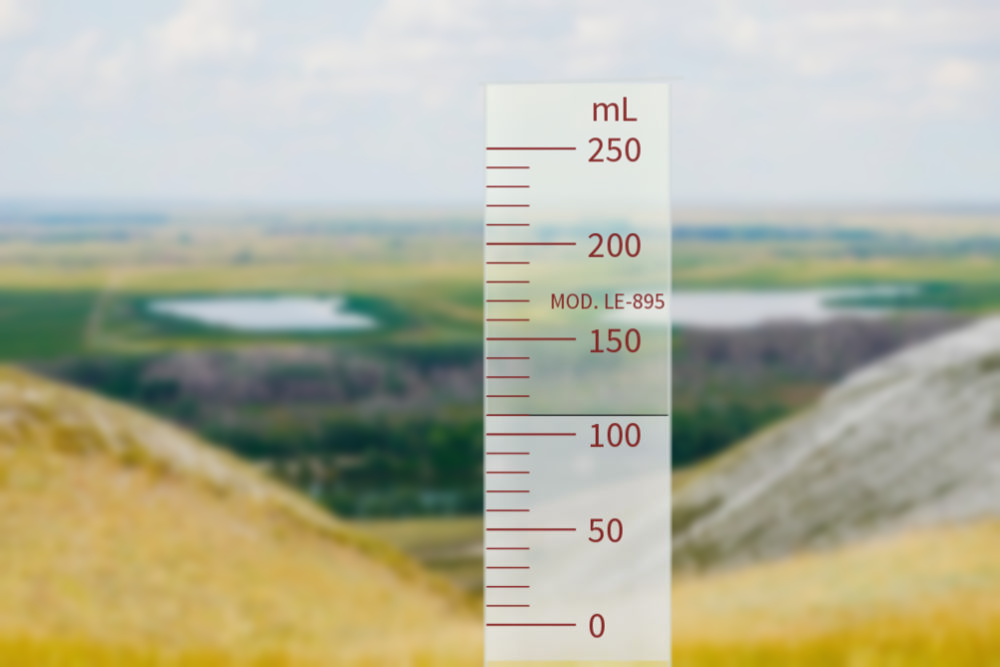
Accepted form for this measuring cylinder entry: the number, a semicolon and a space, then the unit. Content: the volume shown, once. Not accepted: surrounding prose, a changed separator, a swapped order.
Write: 110; mL
